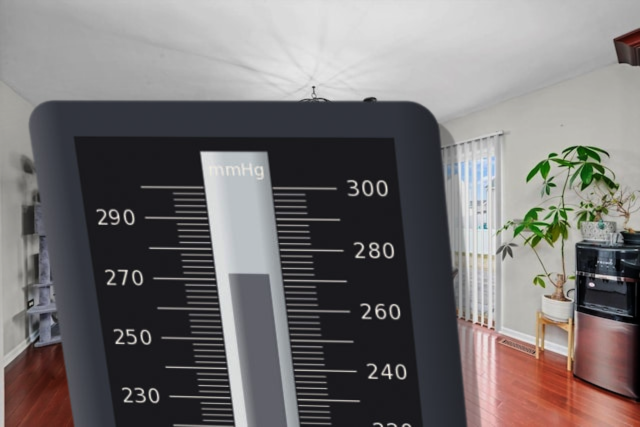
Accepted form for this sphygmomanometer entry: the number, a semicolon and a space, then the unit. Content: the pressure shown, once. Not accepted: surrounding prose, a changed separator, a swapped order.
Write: 272; mmHg
